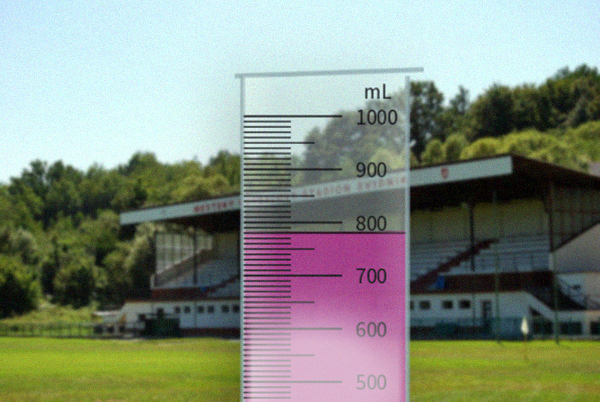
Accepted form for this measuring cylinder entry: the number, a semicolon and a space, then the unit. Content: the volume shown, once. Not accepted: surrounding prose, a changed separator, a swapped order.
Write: 780; mL
